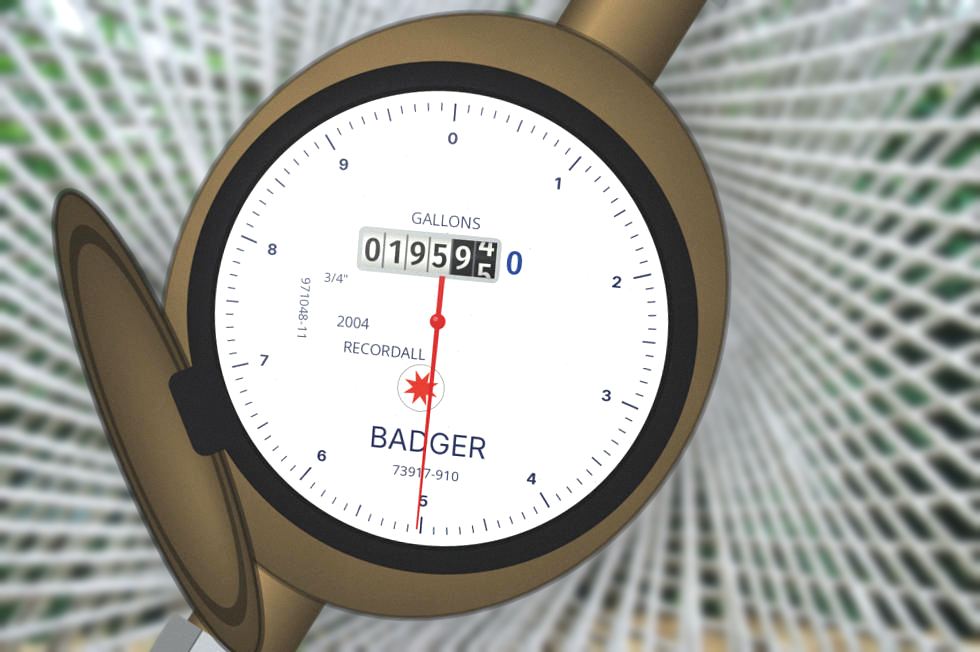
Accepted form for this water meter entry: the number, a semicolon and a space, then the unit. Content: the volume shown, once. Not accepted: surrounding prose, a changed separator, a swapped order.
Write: 195945.0; gal
